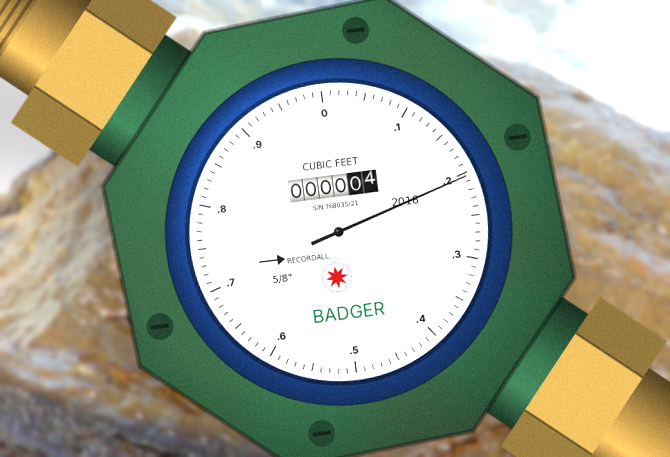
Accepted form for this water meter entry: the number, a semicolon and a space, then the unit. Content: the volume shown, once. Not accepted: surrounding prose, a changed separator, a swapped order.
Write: 4.20; ft³
